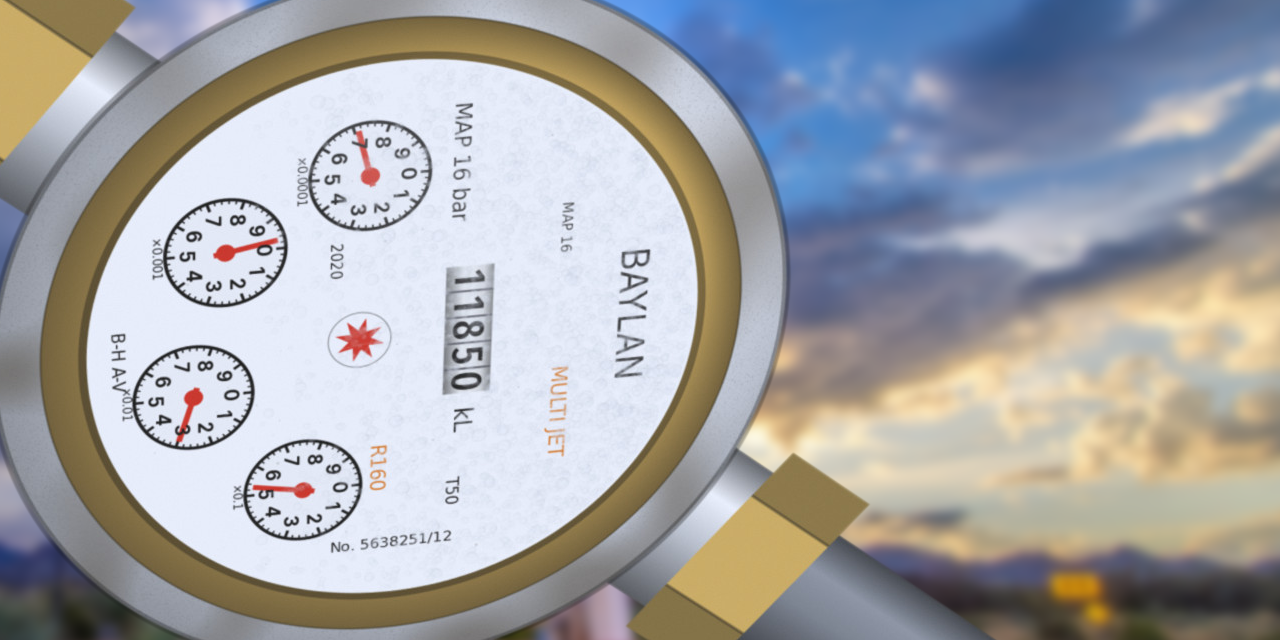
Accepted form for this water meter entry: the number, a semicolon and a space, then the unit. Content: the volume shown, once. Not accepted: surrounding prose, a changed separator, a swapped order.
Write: 11850.5297; kL
